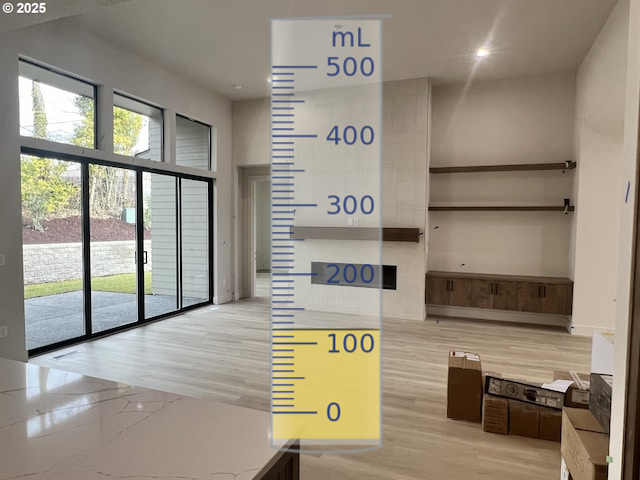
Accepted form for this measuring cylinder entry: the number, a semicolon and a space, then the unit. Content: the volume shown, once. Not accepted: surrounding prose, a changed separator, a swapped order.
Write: 120; mL
